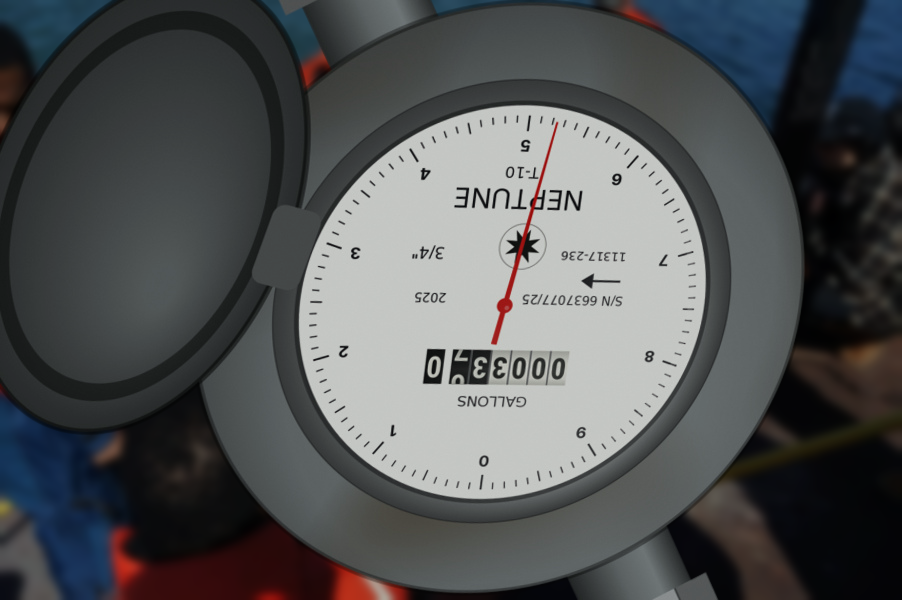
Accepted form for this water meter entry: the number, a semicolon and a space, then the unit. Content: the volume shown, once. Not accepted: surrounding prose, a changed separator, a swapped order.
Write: 3365.2; gal
